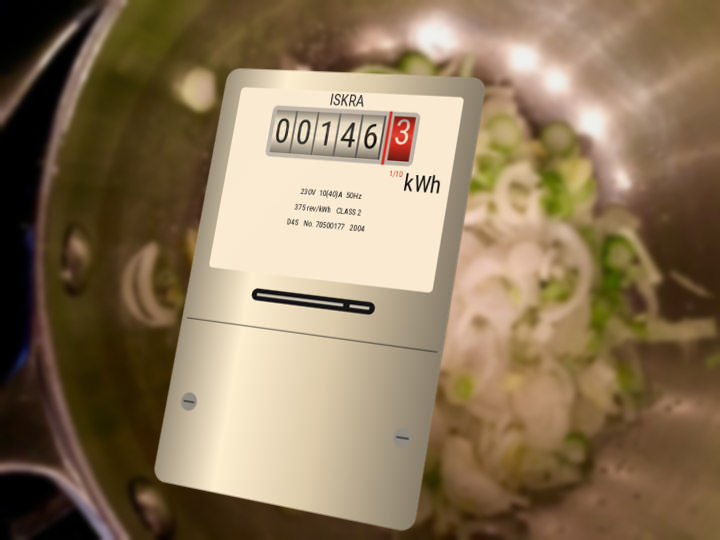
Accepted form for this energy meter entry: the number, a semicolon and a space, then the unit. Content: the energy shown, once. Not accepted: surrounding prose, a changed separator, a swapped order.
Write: 146.3; kWh
